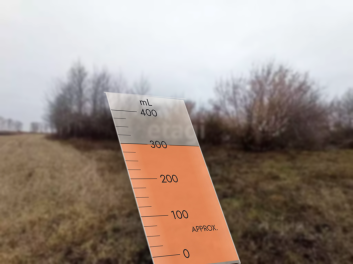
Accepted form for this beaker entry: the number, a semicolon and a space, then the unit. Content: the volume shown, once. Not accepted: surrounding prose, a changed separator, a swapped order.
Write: 300; mL
